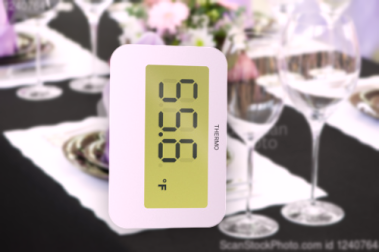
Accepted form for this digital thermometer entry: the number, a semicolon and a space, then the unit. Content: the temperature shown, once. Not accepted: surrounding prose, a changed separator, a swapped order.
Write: 55.6; °F
